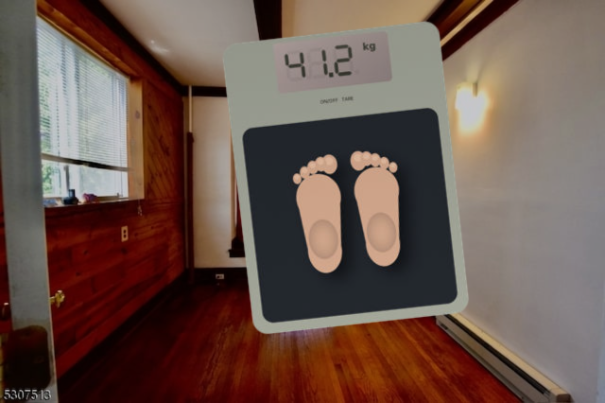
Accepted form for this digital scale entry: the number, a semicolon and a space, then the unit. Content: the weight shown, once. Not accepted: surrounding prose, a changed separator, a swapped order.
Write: 41.2; kg
